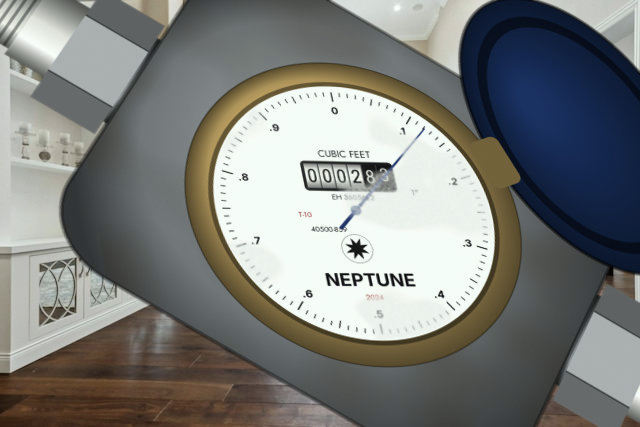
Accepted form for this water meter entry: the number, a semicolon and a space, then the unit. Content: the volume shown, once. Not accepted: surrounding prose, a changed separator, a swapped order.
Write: 283.12; ft³
